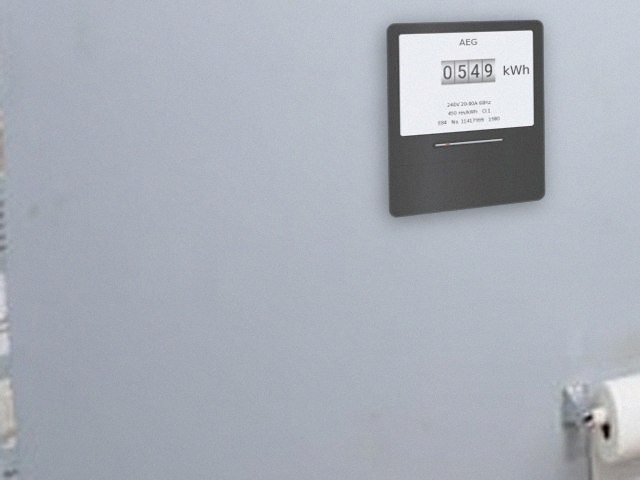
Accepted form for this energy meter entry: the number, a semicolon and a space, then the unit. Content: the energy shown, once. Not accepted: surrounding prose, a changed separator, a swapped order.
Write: 549; kWh
